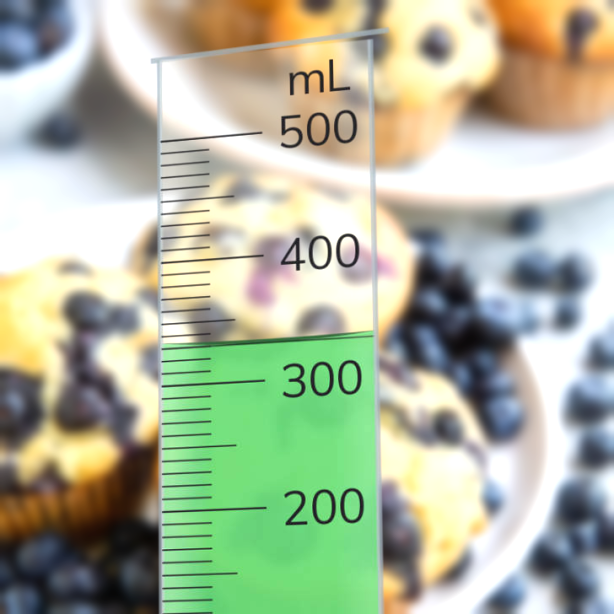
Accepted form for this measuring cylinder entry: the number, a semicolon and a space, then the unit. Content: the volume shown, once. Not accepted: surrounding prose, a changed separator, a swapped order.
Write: 330; mL
